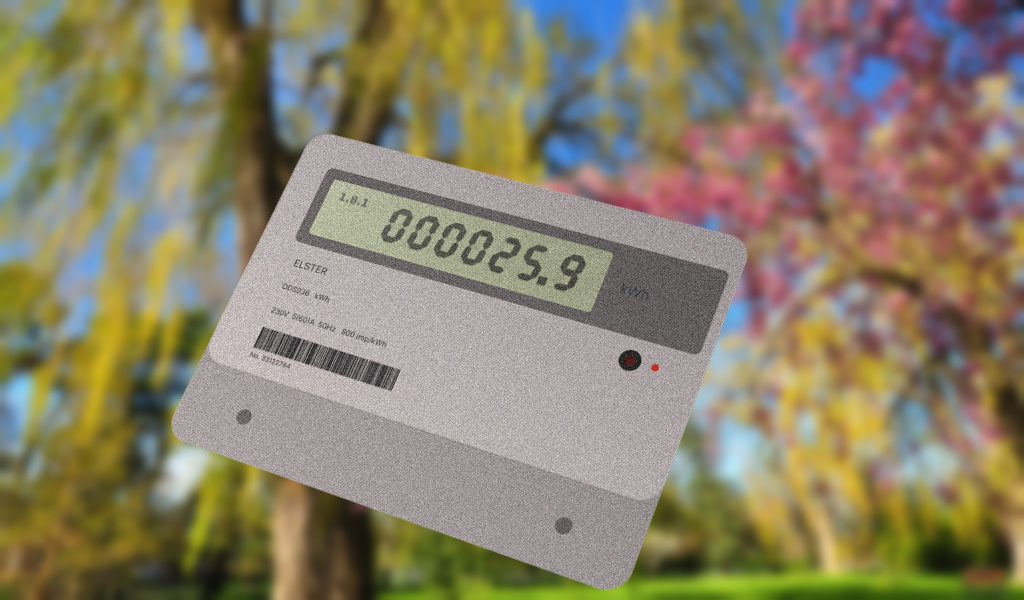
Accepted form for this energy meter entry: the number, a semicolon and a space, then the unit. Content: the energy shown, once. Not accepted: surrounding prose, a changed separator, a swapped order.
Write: 25.9; kWh
